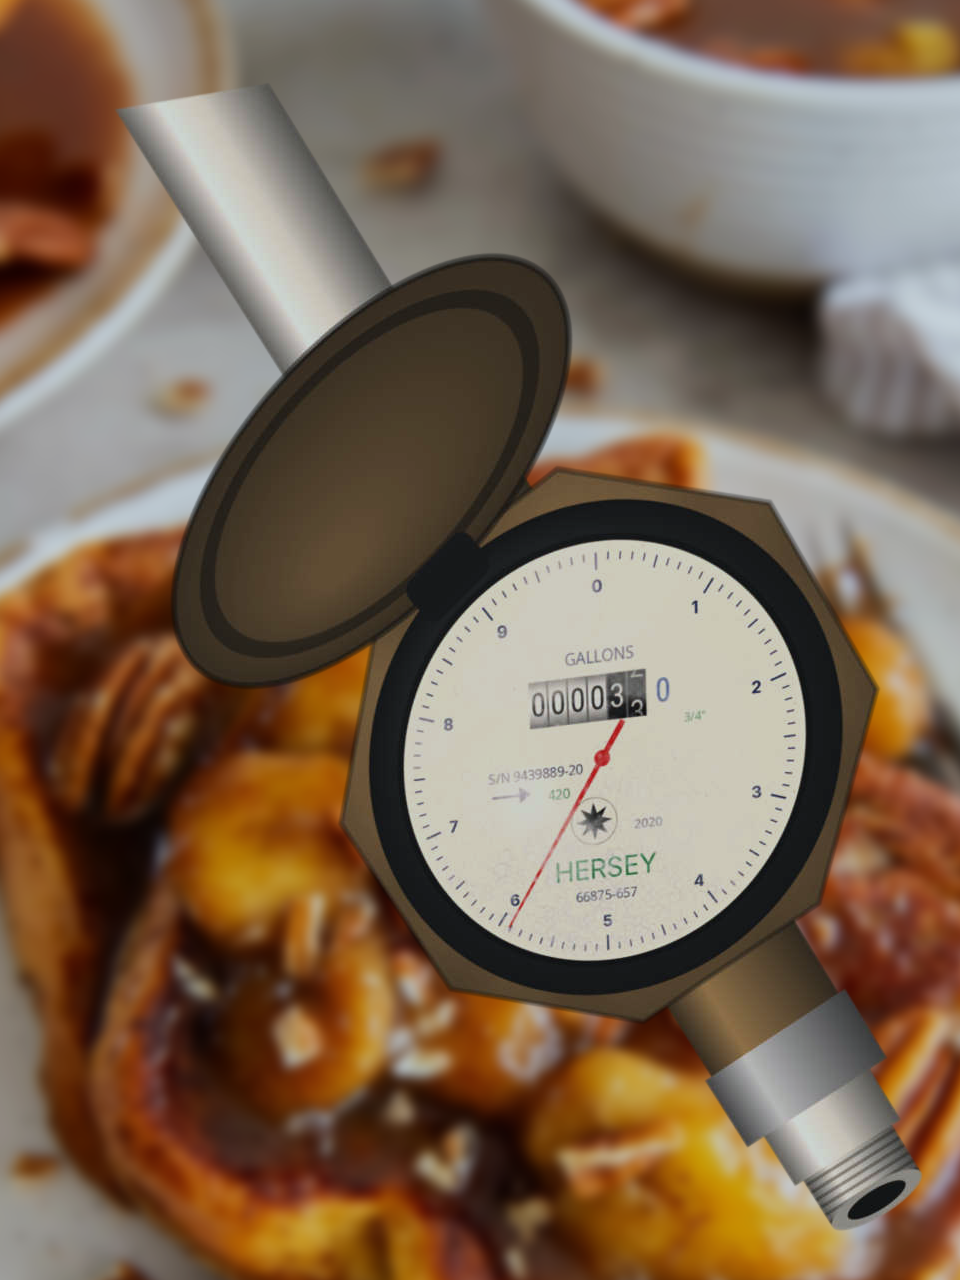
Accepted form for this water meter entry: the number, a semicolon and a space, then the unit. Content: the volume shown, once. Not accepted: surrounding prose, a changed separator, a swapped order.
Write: 325.9; gal
